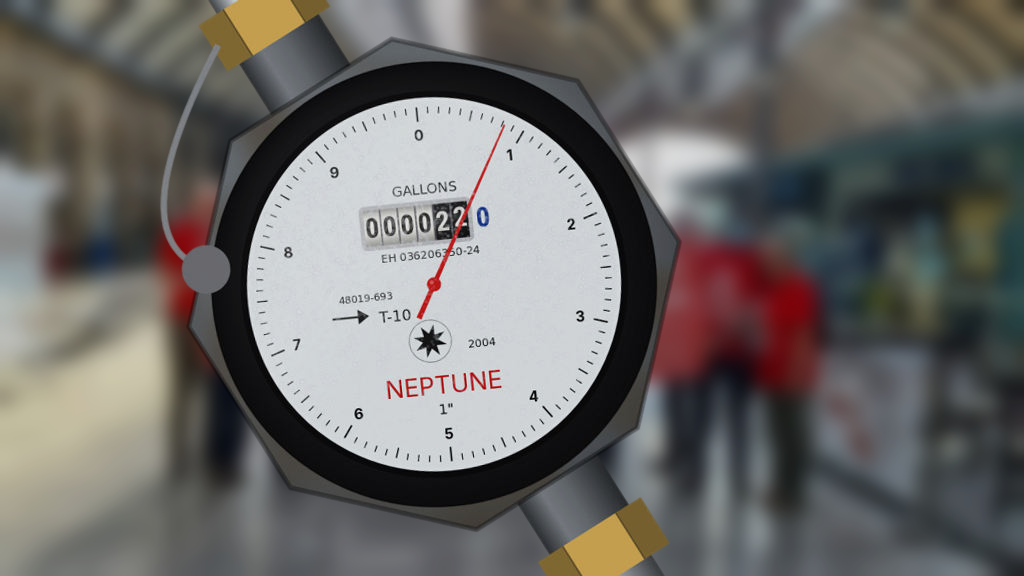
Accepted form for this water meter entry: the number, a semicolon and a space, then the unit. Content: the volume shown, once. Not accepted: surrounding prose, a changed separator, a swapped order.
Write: 220.8; gal
